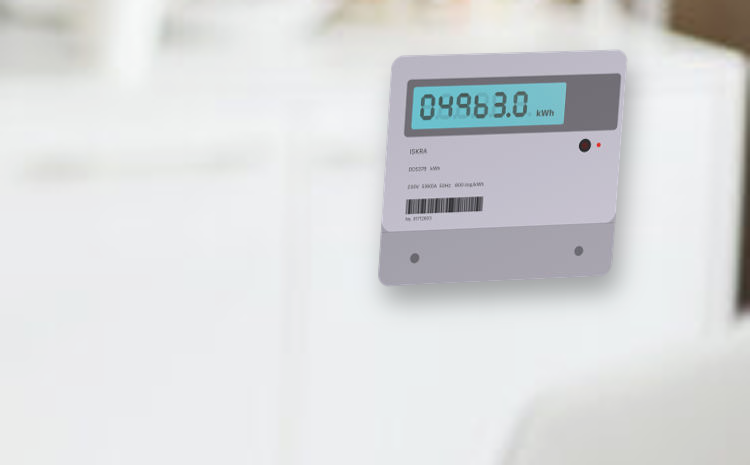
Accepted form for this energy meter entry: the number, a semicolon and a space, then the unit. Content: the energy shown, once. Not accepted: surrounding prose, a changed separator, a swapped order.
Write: 4963.0; kWh
